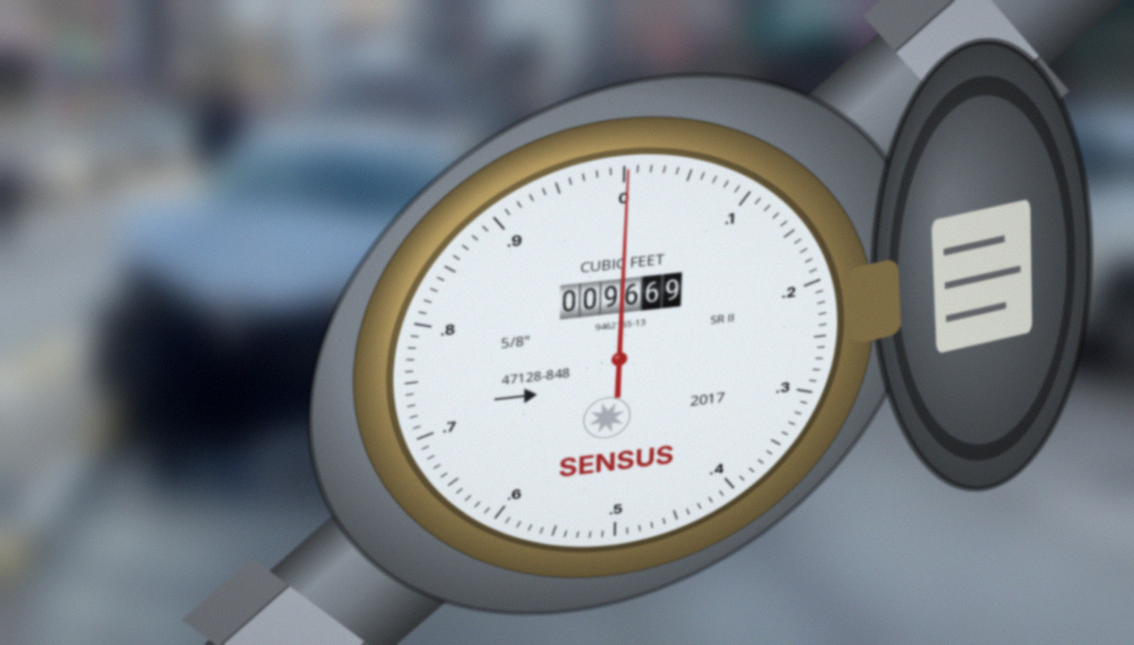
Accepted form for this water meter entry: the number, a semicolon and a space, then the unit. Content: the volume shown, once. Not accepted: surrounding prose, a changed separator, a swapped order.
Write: 9669.00; ft³
